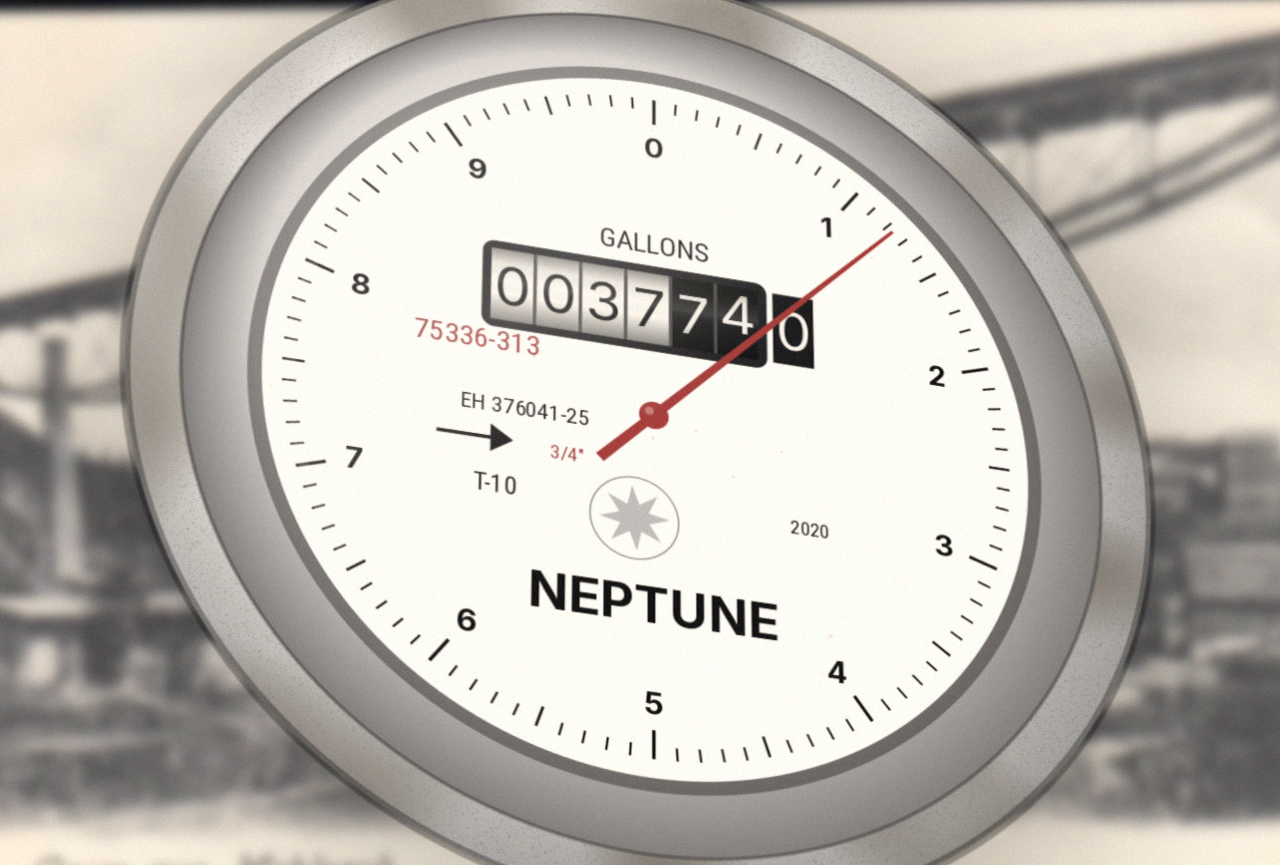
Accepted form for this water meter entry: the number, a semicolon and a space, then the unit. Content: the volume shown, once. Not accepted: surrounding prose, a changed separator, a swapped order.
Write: 37741.2; gal
